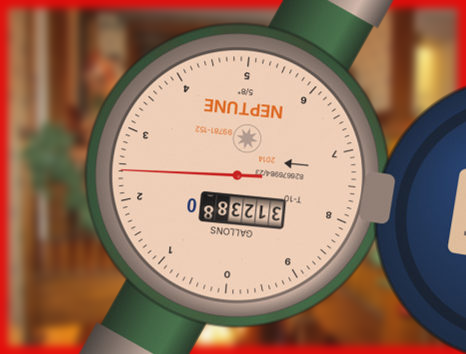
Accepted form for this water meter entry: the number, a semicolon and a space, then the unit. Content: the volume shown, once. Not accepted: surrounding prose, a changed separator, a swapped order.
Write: 3123882.4; gal
